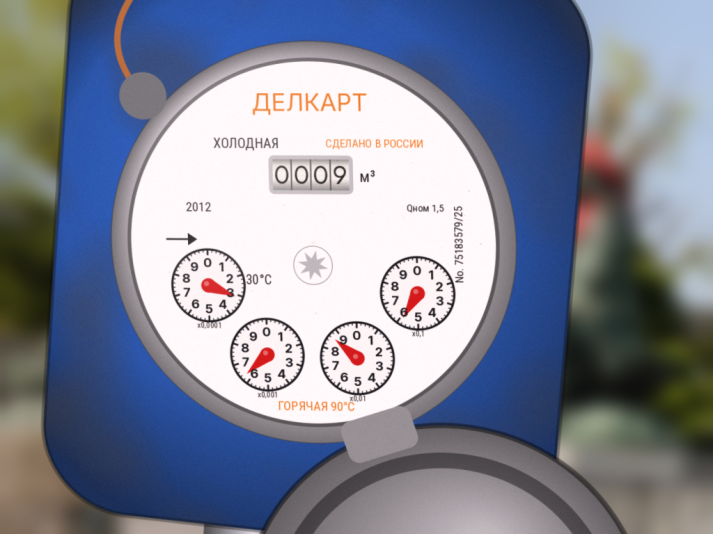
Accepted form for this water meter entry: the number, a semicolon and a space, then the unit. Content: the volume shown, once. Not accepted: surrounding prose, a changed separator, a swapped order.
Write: 9.5863; m³
